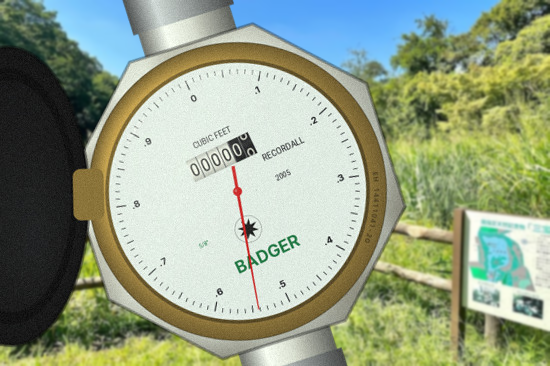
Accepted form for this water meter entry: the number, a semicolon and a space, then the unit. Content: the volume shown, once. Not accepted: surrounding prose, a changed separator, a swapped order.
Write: 8.54; ft³
